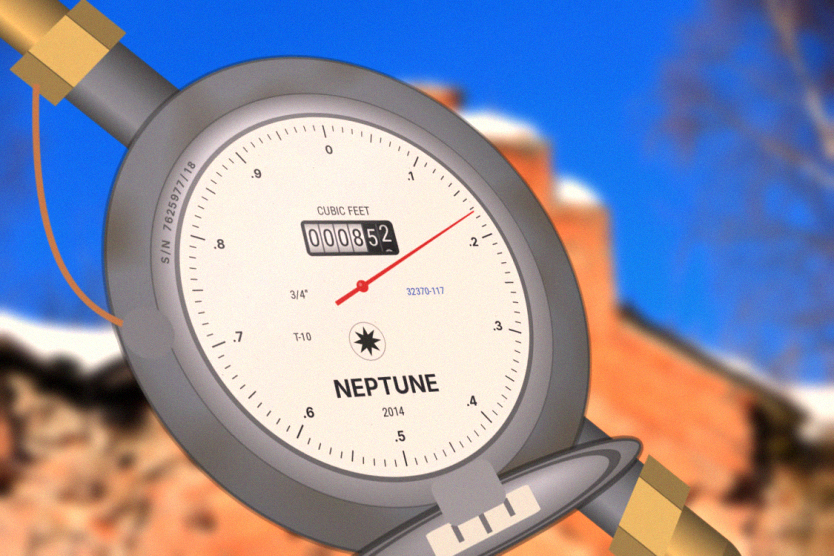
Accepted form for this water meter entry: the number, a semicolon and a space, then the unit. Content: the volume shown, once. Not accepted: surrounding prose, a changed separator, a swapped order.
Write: 852.17; ft³
